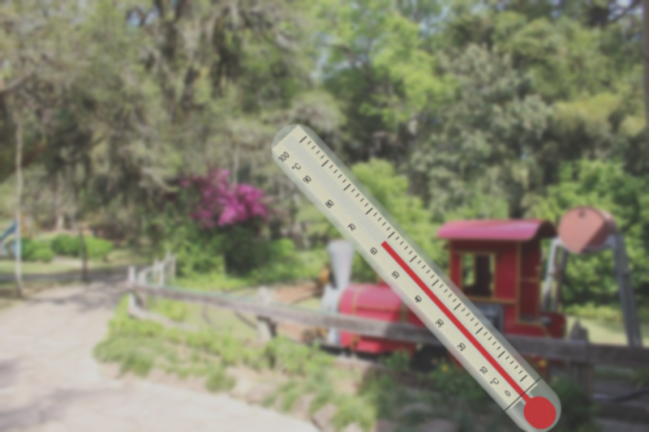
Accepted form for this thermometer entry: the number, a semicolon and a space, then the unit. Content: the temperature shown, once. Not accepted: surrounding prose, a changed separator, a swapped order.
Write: 60; °C
